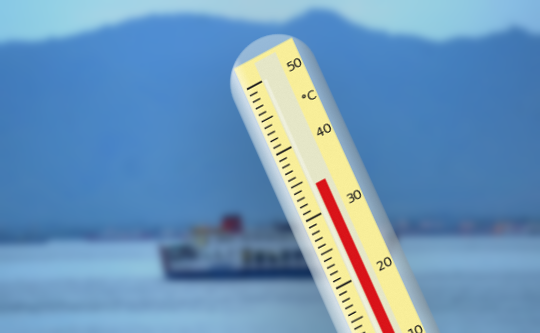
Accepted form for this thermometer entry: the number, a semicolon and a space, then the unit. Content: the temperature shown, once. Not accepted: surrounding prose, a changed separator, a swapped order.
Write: 34; °C
